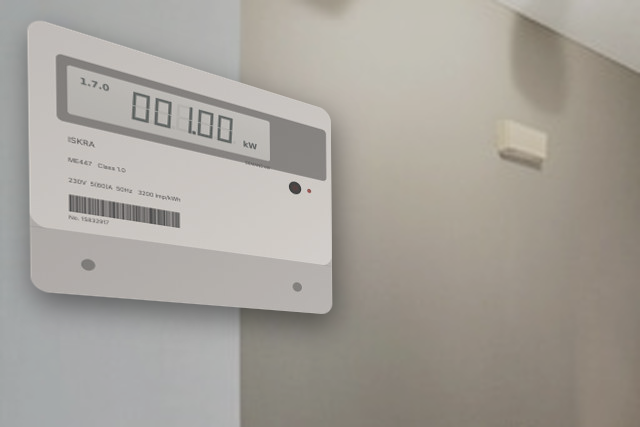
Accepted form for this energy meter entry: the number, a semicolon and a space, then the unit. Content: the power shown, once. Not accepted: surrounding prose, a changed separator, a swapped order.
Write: 1.00; kW
